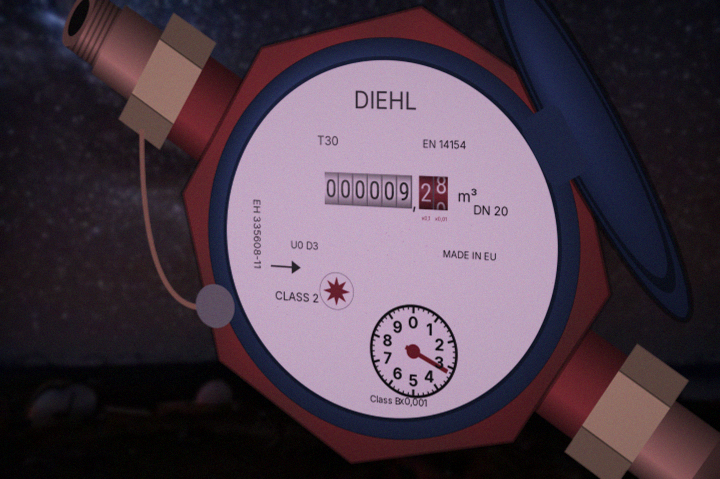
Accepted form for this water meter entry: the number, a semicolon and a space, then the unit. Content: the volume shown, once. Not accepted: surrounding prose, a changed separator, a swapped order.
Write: 9.283; m³
